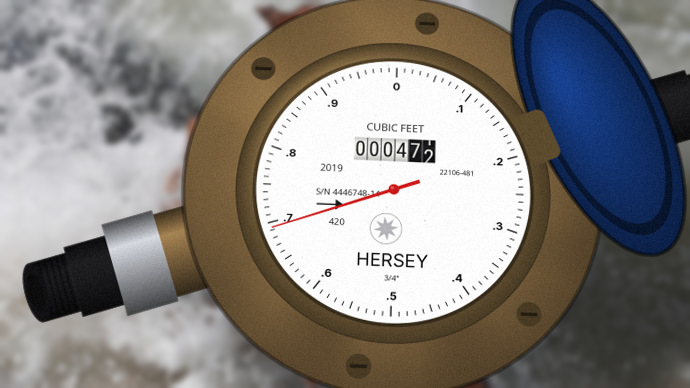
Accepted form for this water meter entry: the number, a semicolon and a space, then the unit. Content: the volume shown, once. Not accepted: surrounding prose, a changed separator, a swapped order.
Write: 471.69; ft³
